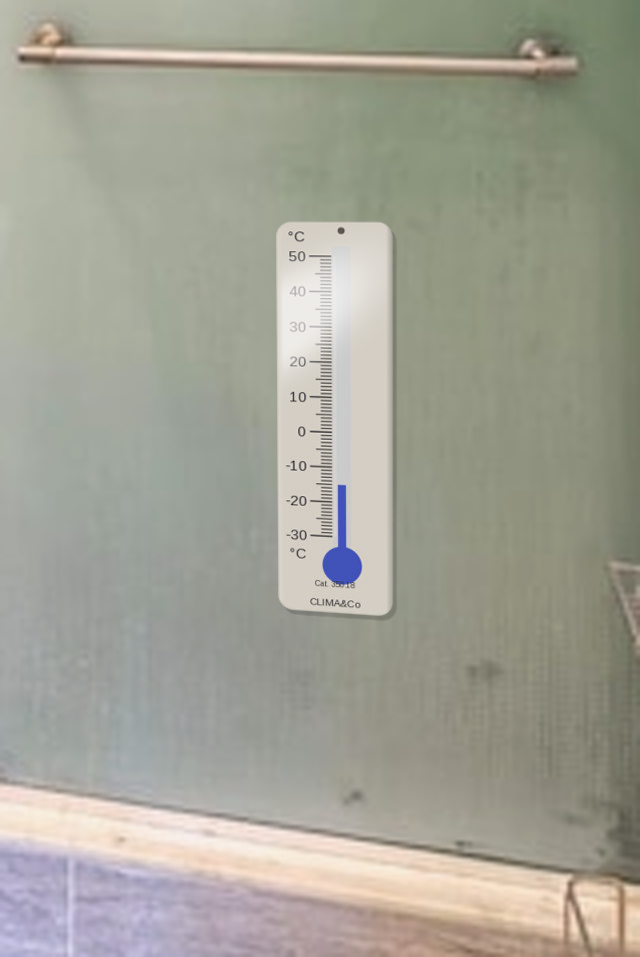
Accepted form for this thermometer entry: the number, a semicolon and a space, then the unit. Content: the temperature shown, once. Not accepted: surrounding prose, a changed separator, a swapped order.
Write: -15; °C
